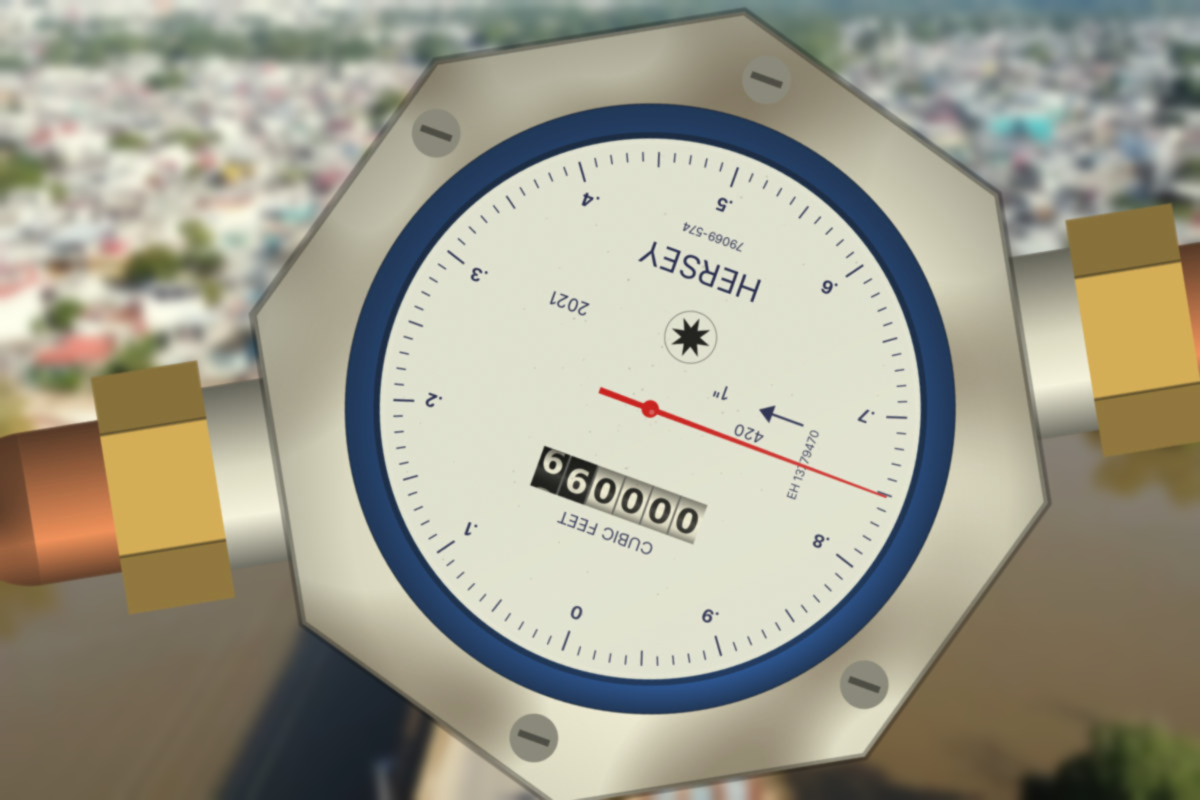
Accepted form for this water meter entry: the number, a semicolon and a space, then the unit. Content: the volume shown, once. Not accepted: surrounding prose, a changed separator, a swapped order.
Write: 98.75; ft³
